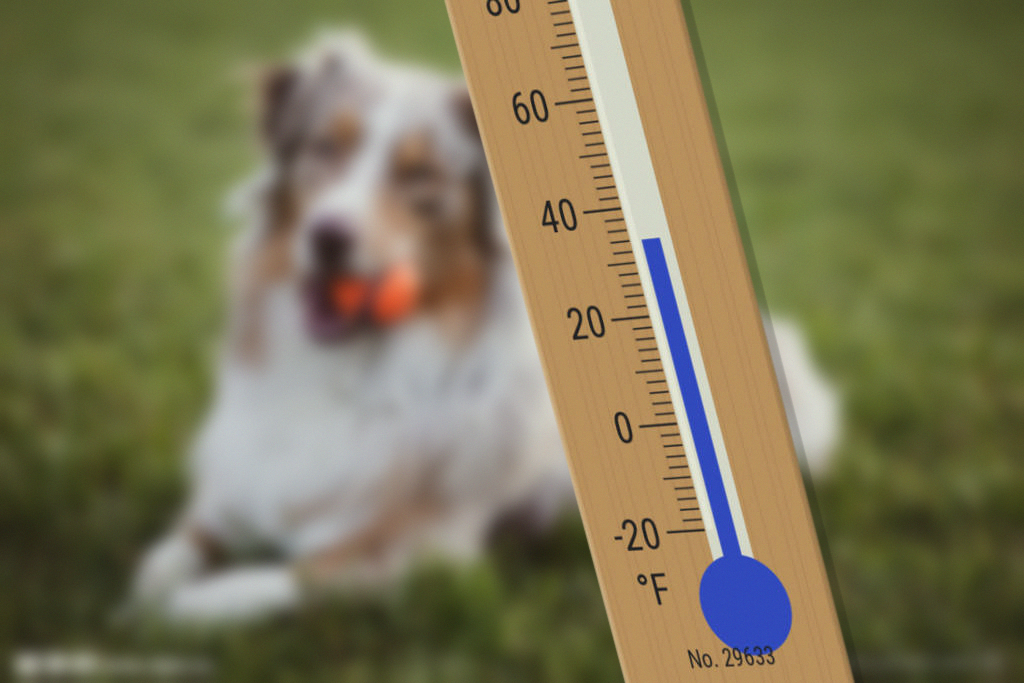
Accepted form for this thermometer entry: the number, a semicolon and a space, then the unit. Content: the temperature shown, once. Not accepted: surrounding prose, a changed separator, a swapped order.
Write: 34; °F
